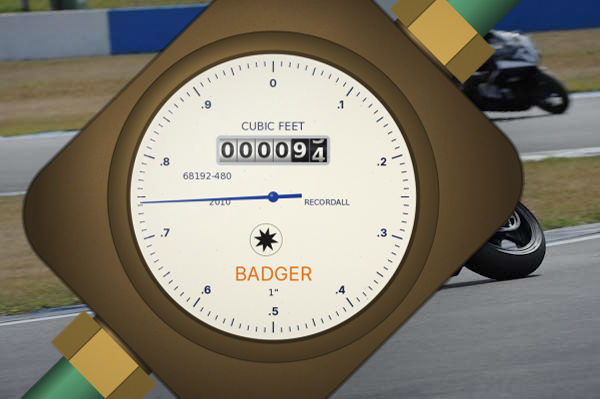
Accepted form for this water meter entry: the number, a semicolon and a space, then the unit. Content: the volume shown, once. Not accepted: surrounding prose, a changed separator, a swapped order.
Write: 93.74; ft³
